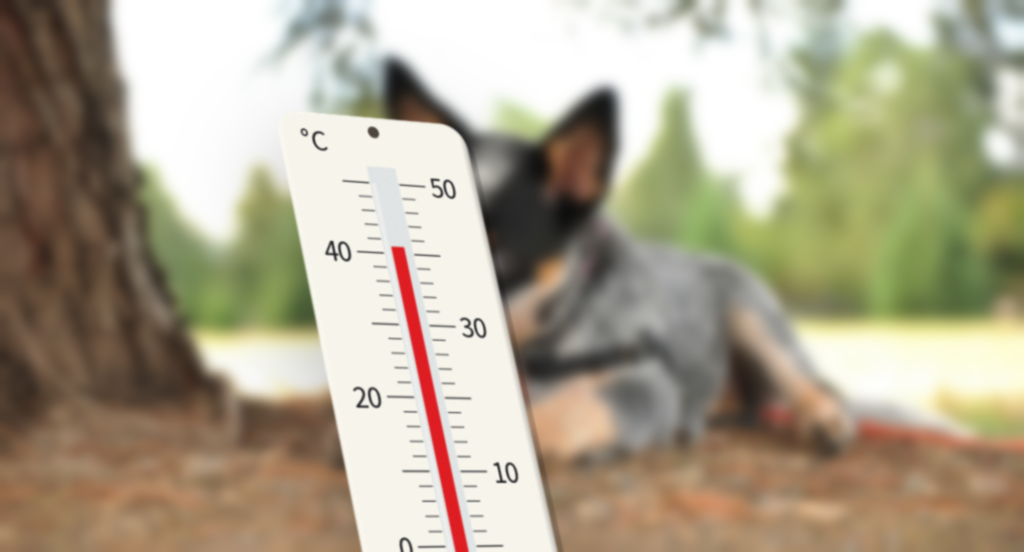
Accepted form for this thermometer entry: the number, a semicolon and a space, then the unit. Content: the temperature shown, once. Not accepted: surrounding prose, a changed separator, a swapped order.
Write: 41; °C
